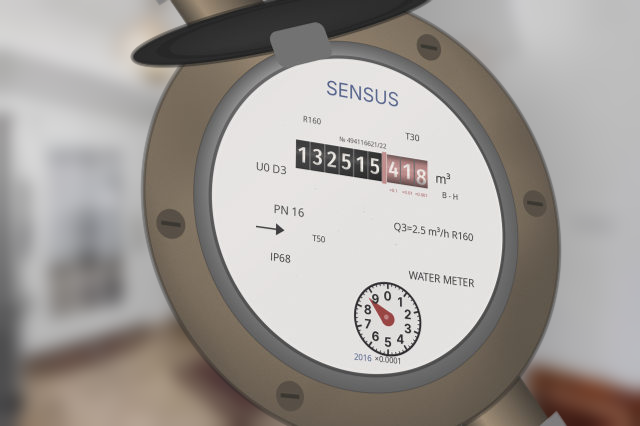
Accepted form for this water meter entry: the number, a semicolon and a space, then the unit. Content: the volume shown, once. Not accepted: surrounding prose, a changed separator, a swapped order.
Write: 132515.4178; m³
